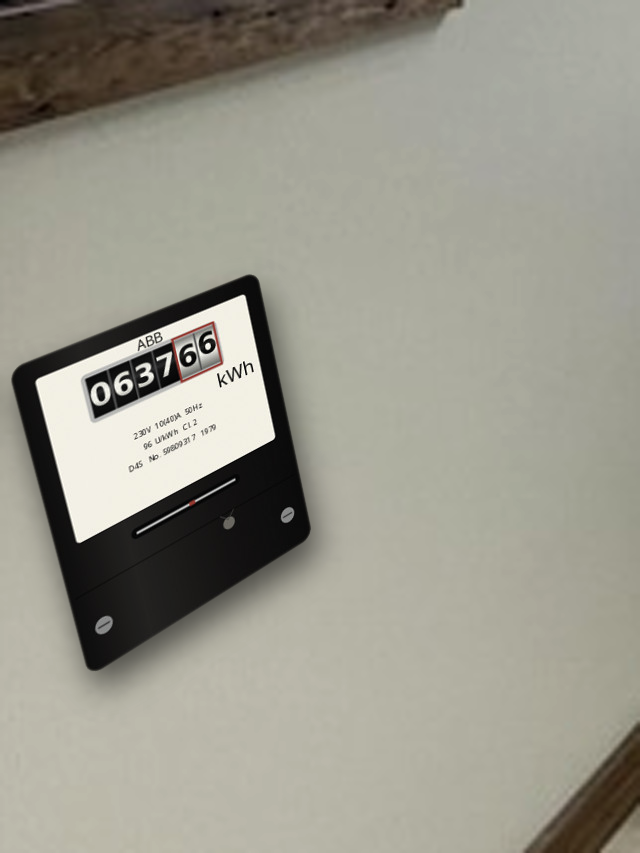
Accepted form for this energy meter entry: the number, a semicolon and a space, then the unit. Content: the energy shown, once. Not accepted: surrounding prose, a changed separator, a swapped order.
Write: 637.66; kWh
